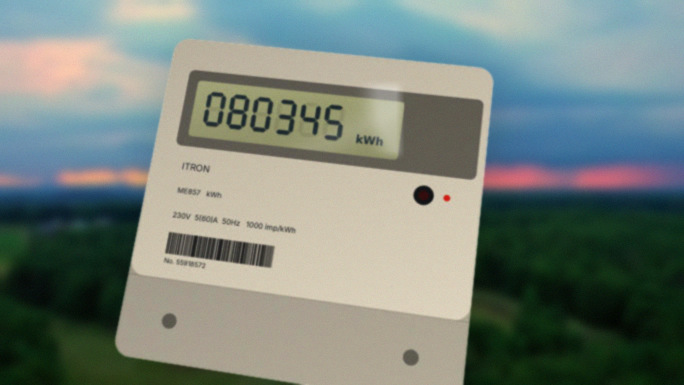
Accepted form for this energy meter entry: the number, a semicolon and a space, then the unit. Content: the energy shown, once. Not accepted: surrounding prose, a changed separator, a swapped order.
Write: 80345; kWh
